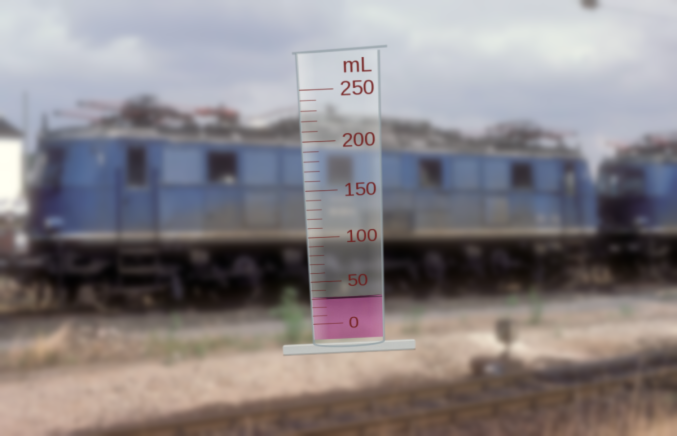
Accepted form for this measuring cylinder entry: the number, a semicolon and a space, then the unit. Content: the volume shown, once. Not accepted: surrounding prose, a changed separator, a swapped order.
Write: 30; mL
